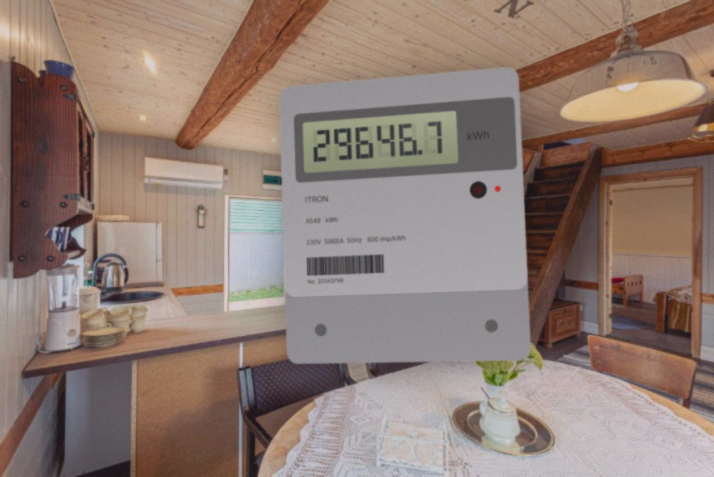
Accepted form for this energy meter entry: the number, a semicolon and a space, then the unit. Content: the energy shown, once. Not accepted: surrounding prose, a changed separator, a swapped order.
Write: 29646.7; kWh
